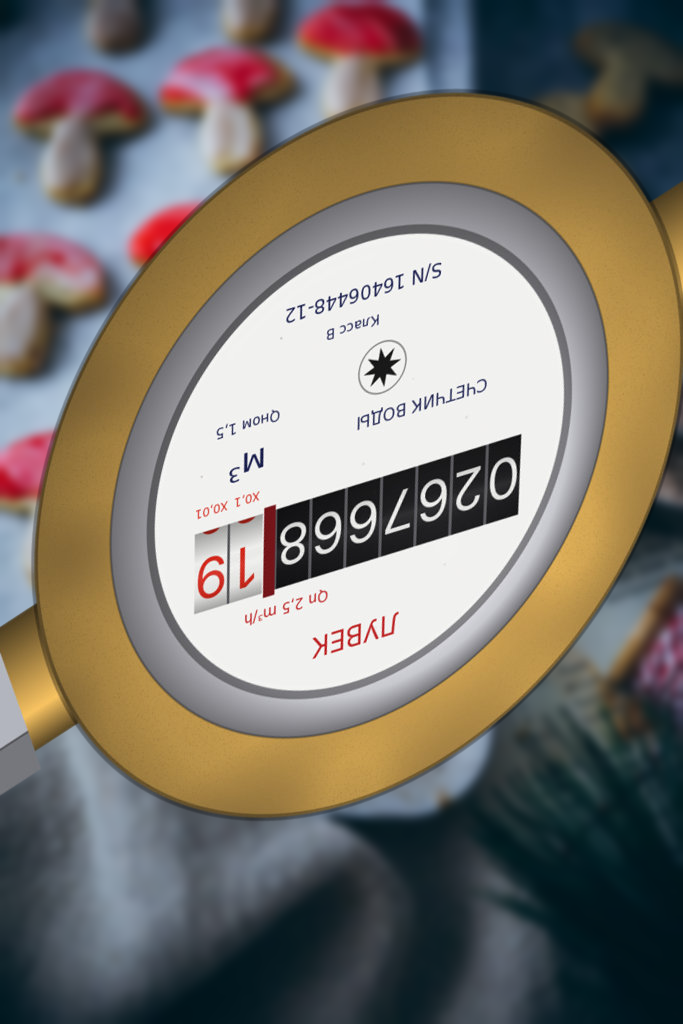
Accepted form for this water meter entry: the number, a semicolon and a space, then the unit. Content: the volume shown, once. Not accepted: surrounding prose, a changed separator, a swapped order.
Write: 267668.19; m³
